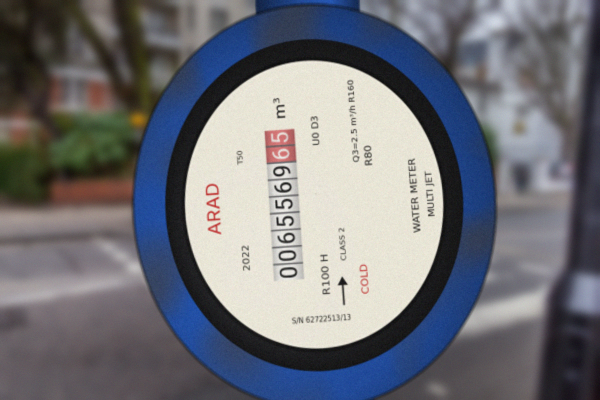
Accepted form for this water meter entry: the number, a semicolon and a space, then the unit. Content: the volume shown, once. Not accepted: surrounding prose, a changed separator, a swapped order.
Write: 65569.65; m³
